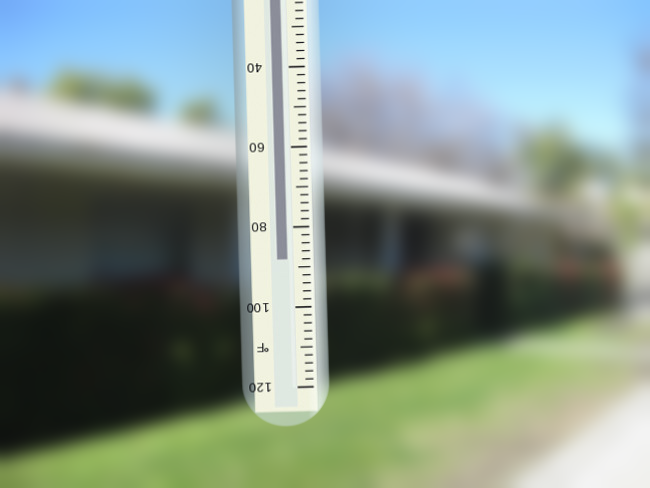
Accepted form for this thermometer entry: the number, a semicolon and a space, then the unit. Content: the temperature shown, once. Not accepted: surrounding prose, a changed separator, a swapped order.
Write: 88; °F
